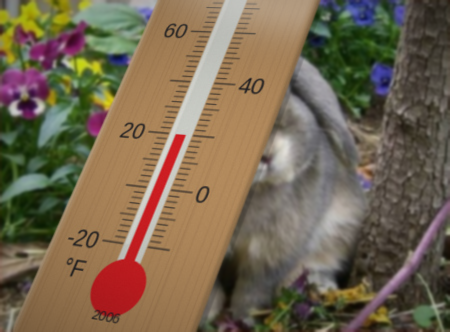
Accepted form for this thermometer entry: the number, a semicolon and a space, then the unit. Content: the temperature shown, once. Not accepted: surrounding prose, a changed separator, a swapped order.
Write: 20; °F
